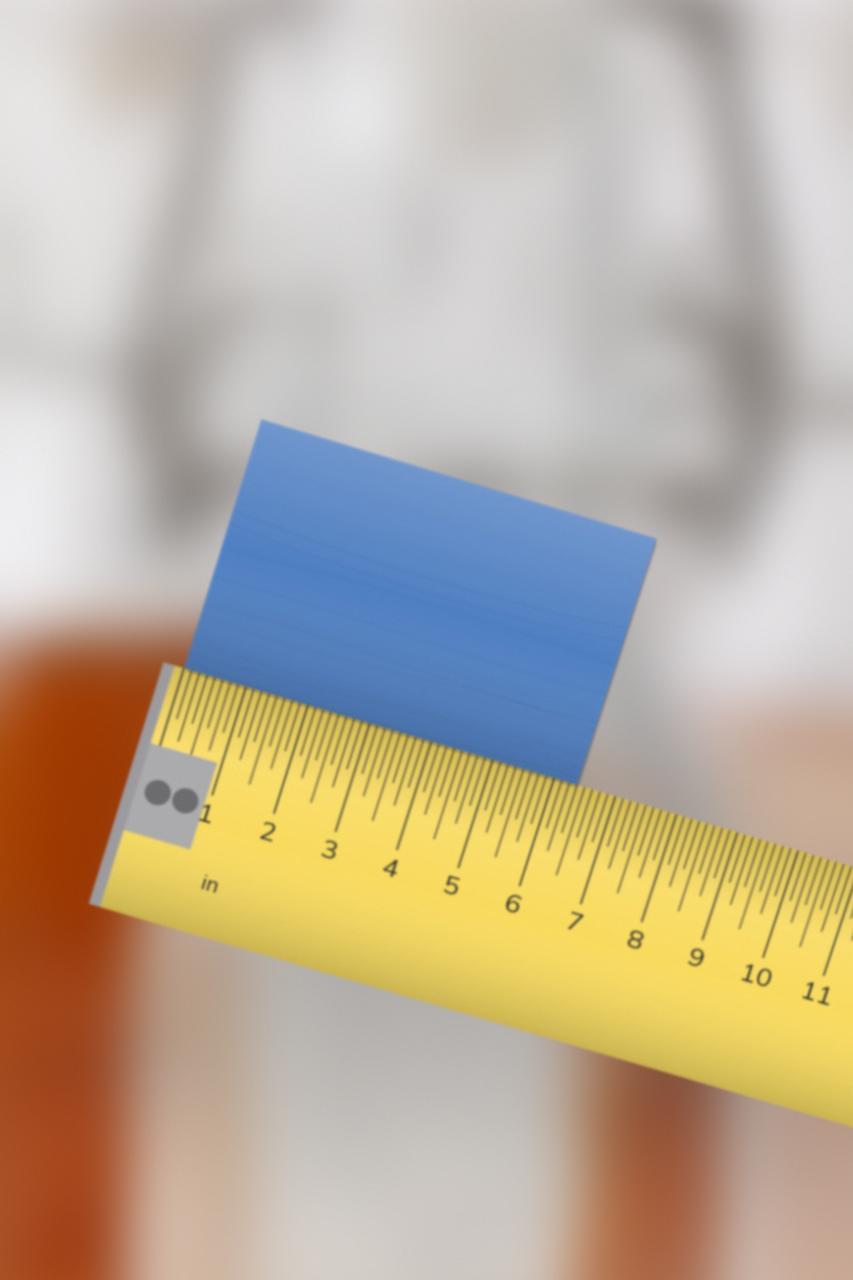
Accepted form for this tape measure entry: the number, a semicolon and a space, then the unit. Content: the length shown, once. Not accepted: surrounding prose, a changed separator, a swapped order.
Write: 6.375; in
